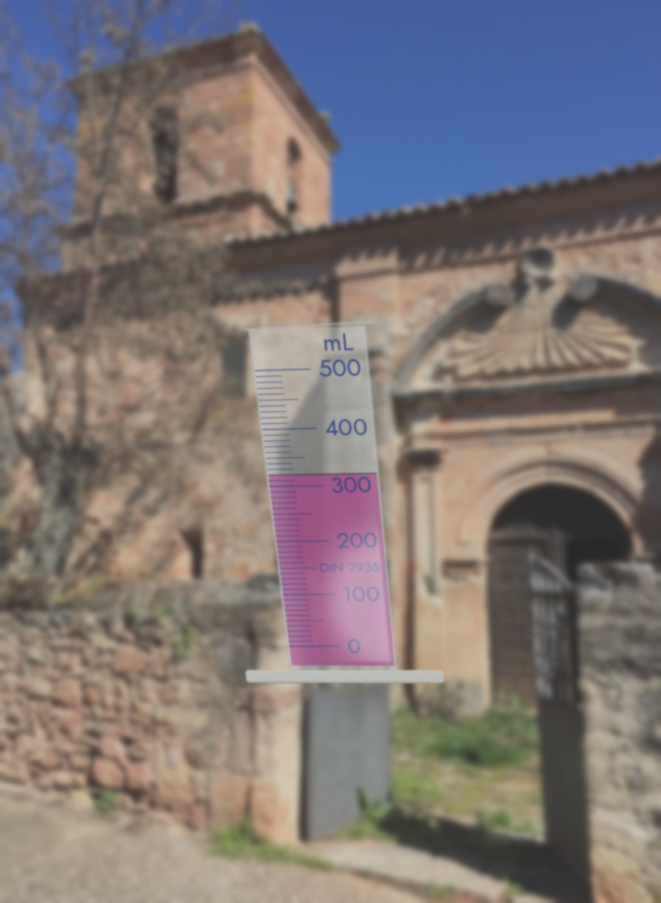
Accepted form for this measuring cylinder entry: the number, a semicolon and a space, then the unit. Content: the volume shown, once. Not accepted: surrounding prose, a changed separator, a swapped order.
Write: 320; mL
